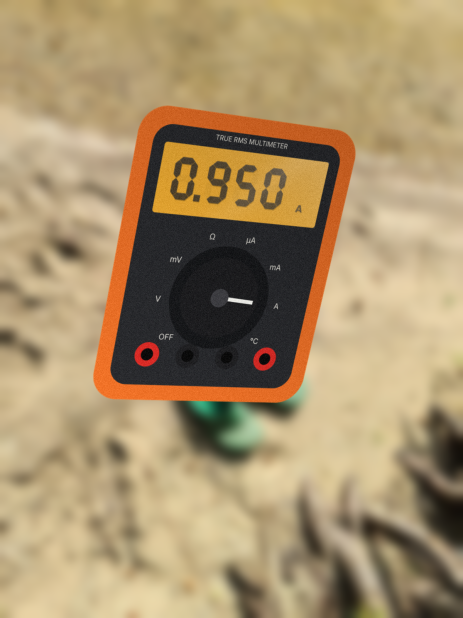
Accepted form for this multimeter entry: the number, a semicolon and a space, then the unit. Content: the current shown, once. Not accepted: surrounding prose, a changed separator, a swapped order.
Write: 0.950; A
